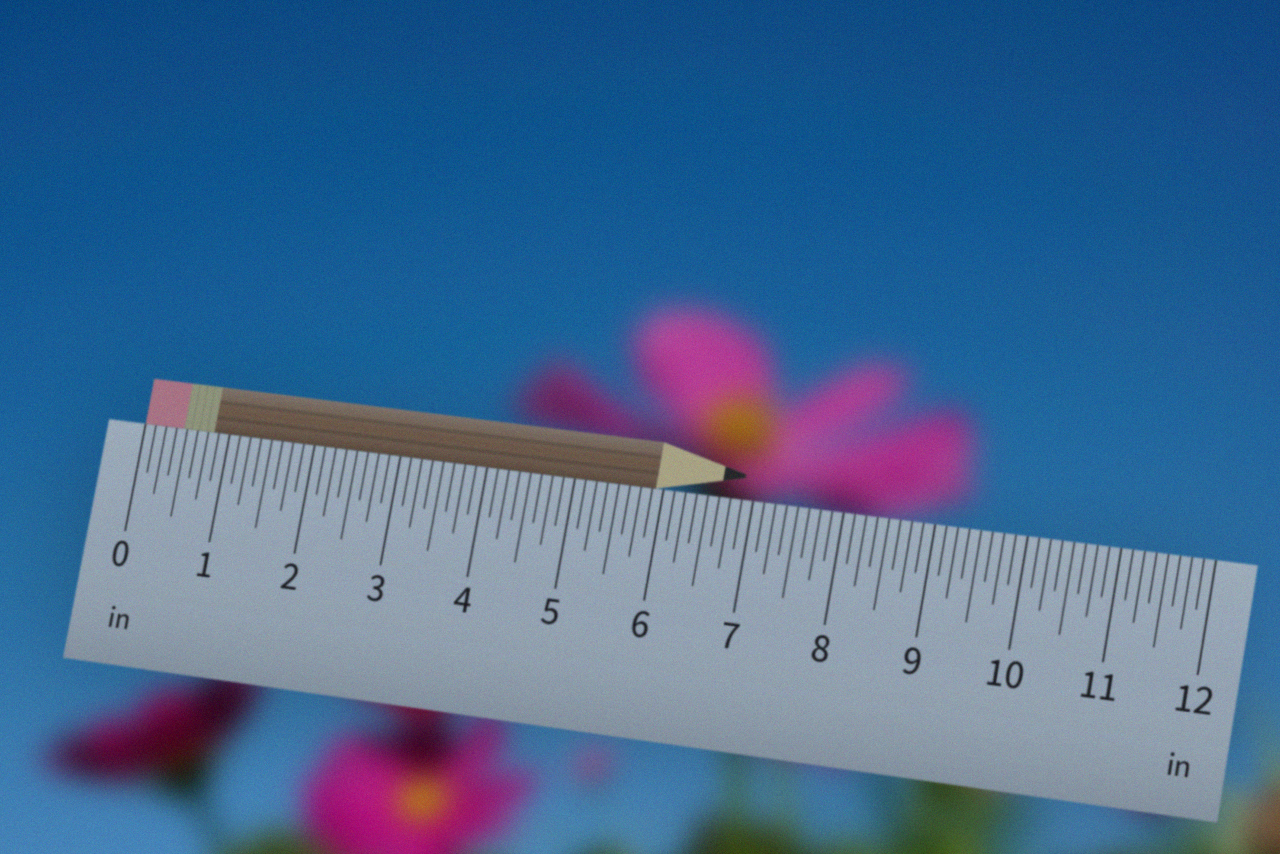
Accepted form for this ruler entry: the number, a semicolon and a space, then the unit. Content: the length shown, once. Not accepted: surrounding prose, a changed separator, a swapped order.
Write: 6.875; in
